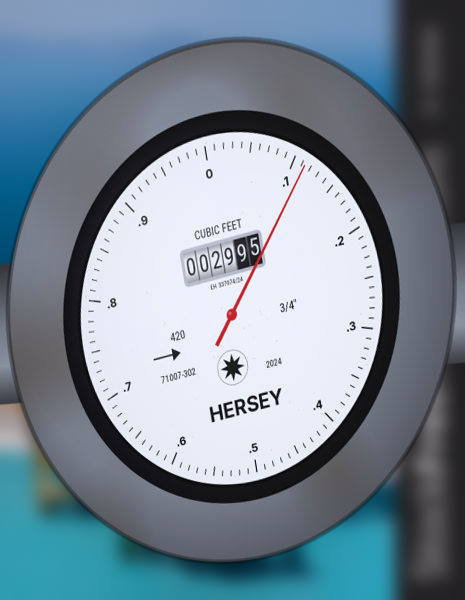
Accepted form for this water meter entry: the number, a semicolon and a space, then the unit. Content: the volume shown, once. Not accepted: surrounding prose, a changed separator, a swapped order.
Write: 2995.11; ft³
